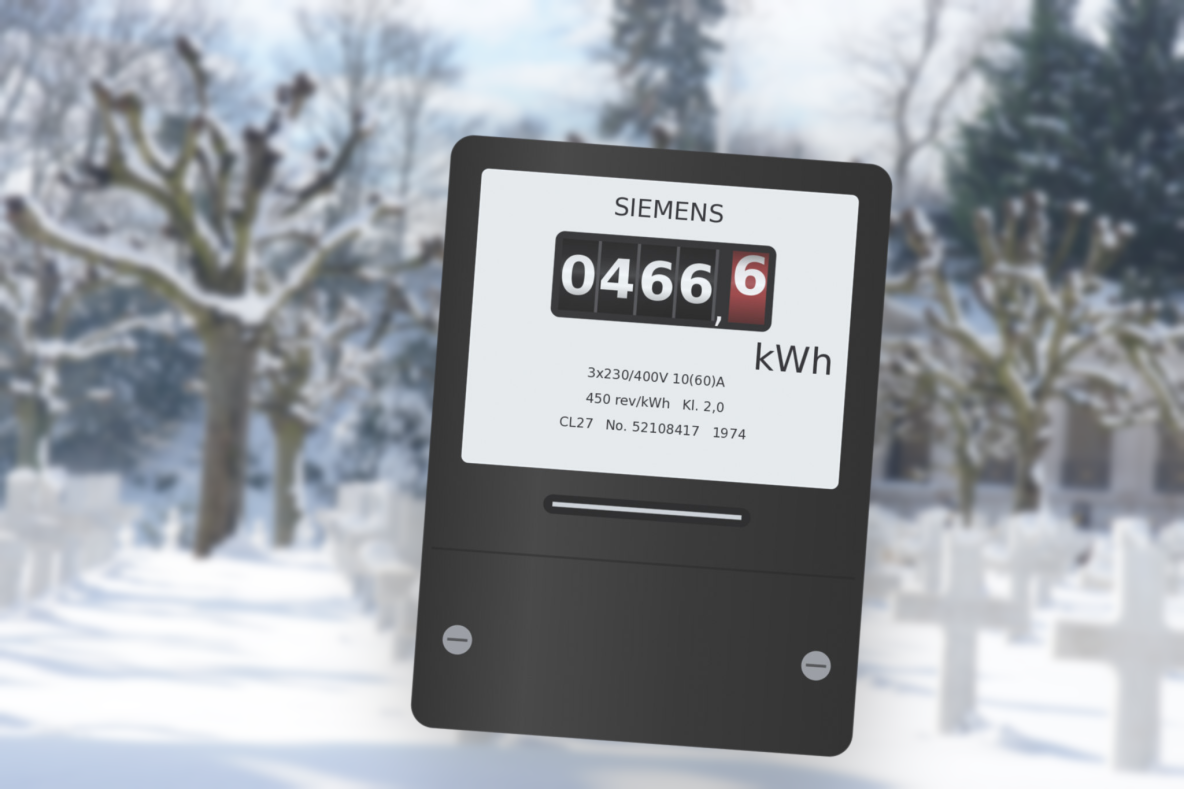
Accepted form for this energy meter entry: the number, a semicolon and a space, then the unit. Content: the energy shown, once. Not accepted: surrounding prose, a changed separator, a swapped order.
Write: 466.6; kWh
